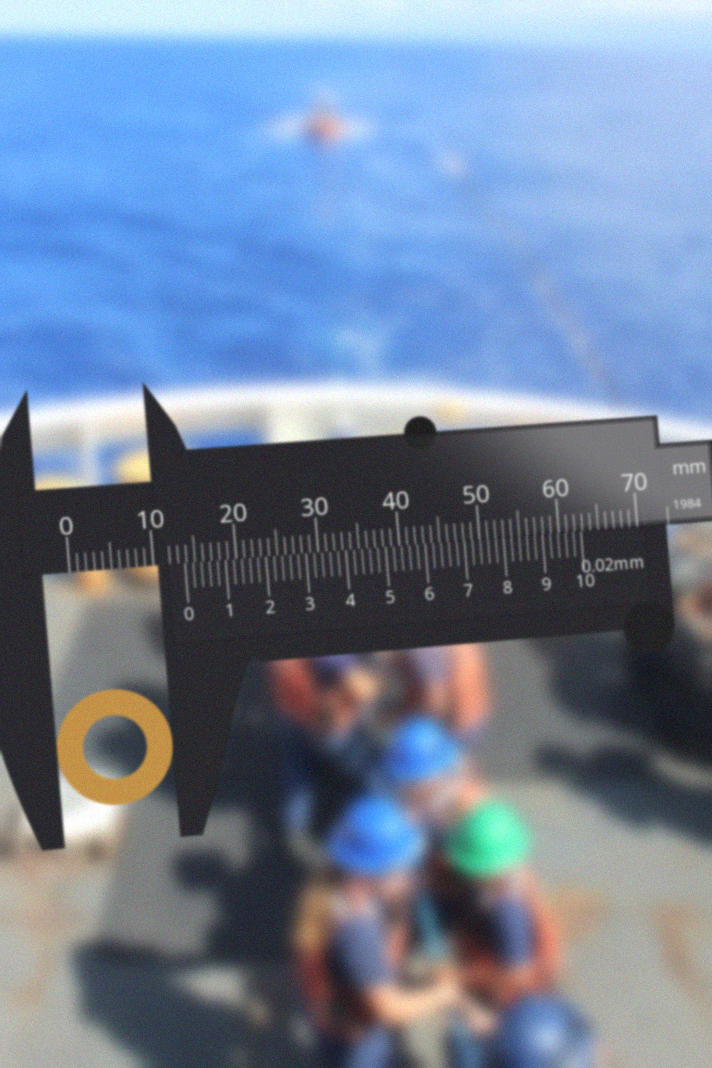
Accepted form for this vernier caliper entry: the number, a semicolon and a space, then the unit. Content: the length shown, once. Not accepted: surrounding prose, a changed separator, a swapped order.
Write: 13.8; mm
